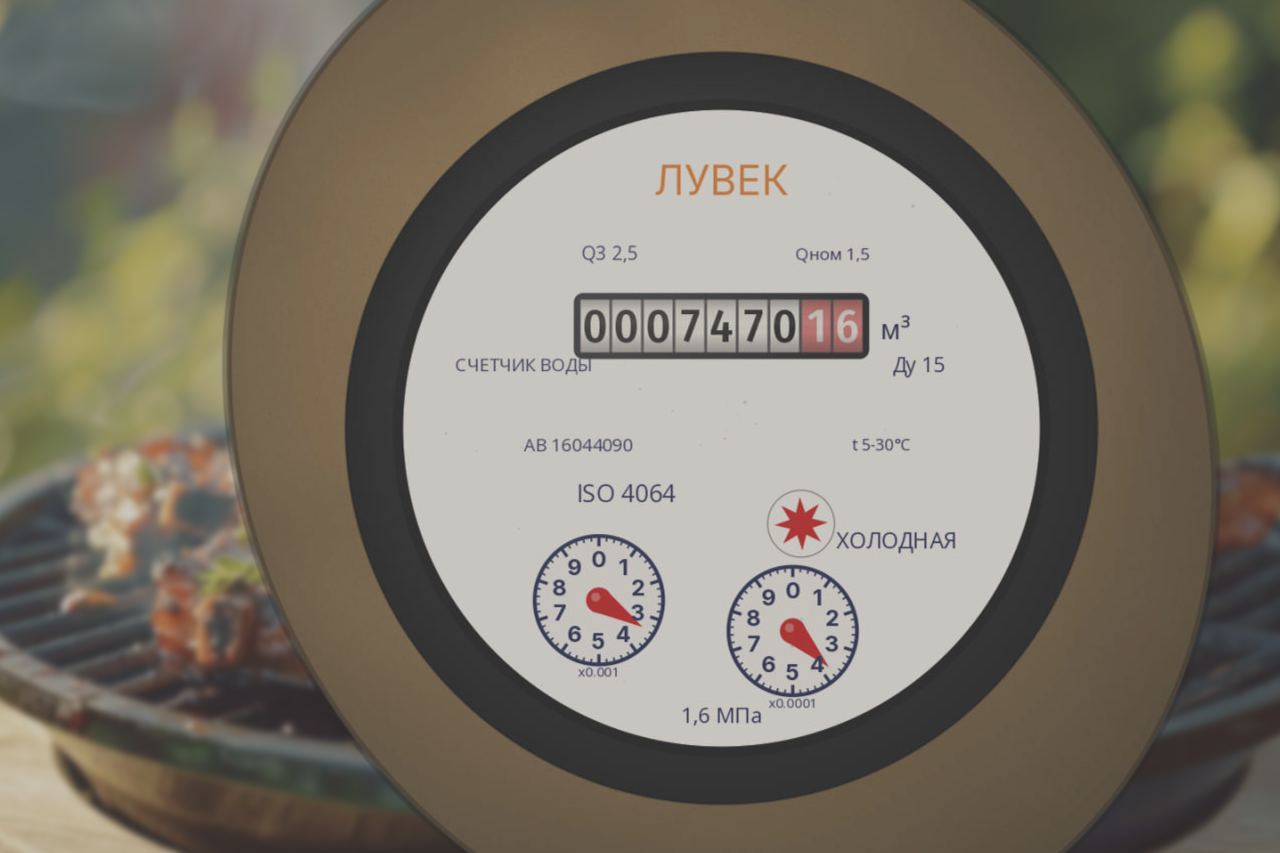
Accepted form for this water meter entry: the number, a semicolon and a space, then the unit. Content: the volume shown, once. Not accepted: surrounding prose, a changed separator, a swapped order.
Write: 7470.1633; m³
